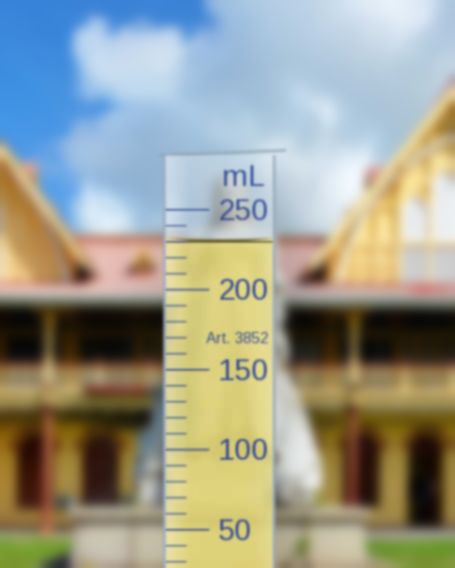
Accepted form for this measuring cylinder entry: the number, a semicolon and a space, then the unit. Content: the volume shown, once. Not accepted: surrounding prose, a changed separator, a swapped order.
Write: 230; mL
